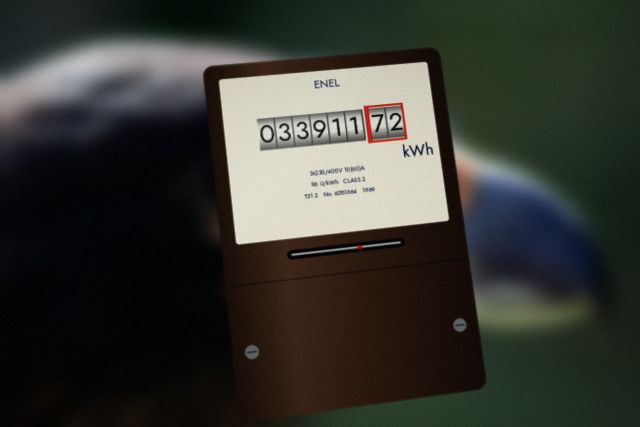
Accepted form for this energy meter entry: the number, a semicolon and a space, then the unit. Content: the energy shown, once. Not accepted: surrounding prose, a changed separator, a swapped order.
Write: 33911.72; kWh
